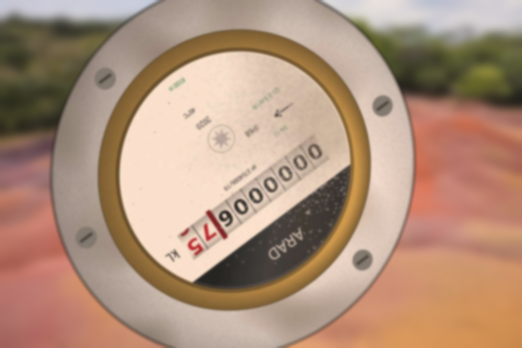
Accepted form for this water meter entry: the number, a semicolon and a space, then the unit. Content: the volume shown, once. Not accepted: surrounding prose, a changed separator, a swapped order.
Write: 6.75; kL
